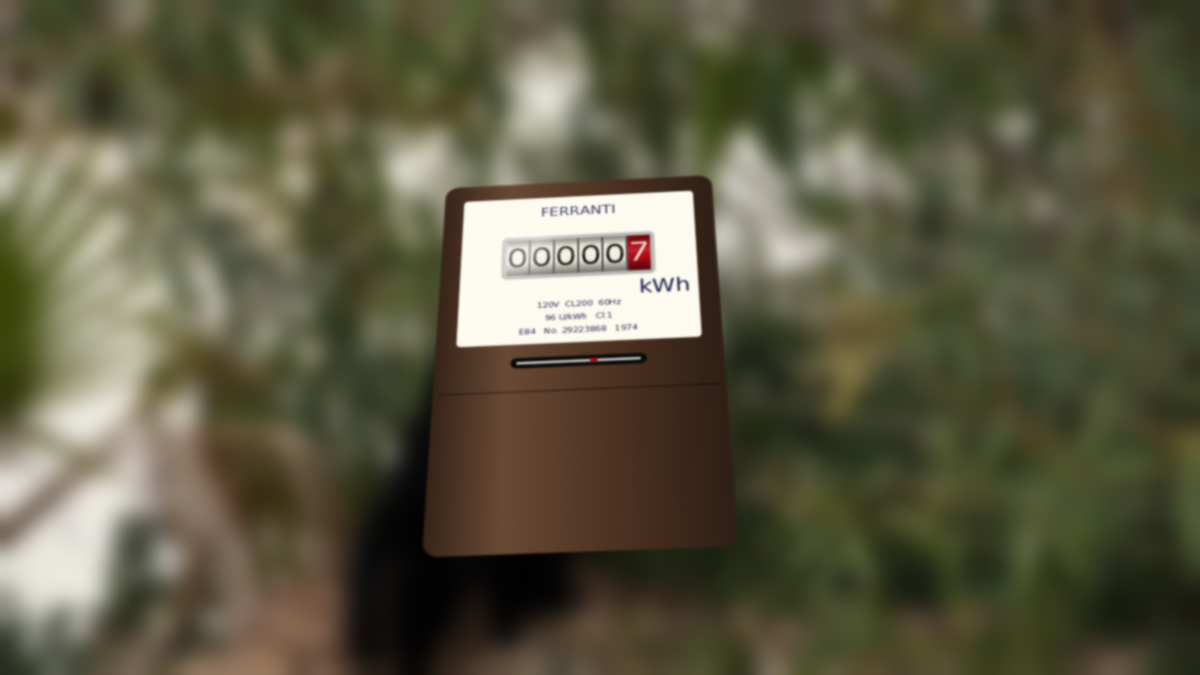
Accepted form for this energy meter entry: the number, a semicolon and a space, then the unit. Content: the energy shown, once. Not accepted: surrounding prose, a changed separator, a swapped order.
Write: 0.7; kWh
